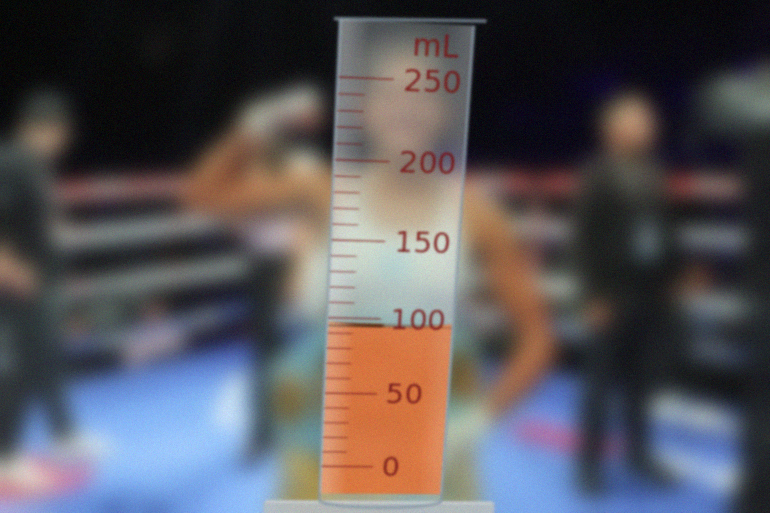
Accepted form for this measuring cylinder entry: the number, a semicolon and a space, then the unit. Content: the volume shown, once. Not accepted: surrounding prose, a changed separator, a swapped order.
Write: 95; mL
